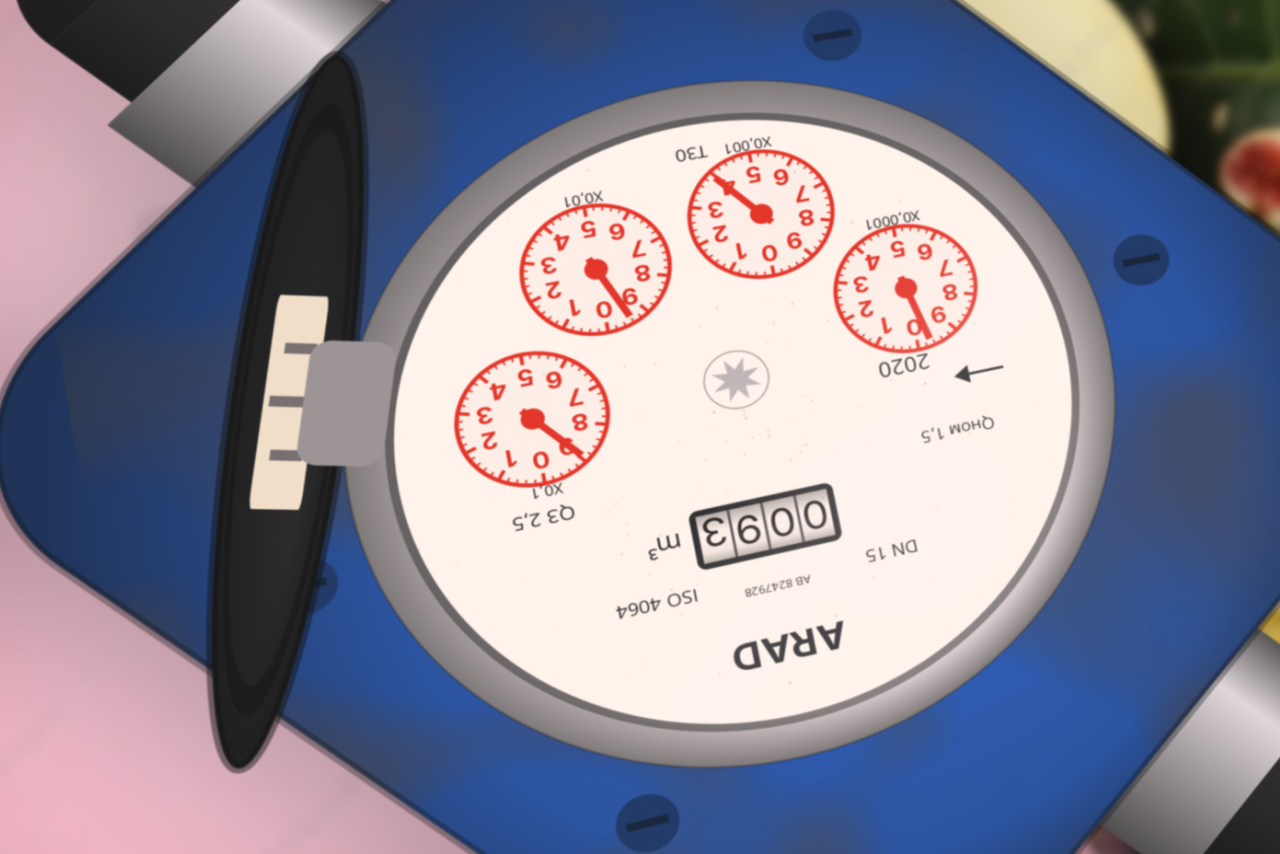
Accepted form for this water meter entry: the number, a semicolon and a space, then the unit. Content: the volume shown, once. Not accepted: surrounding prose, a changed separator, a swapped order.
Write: 92.8939; m³
